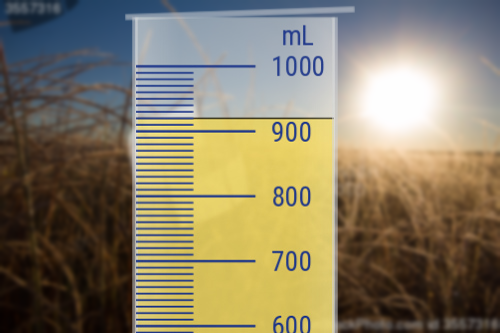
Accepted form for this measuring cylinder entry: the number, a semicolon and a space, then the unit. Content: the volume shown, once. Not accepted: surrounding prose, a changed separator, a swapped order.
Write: 920; mL
